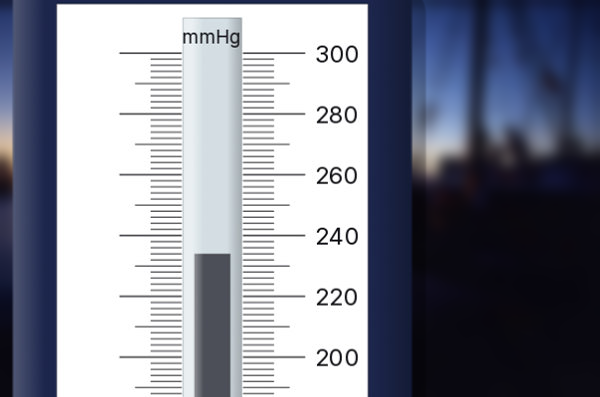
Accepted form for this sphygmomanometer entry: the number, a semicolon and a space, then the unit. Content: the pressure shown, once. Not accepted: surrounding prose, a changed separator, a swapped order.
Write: 234; mmHg
